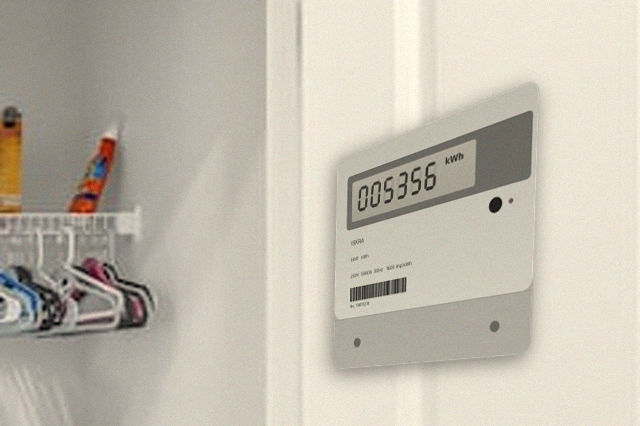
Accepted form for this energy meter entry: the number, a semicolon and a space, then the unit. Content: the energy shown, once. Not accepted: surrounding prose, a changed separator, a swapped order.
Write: 5356; kWh
